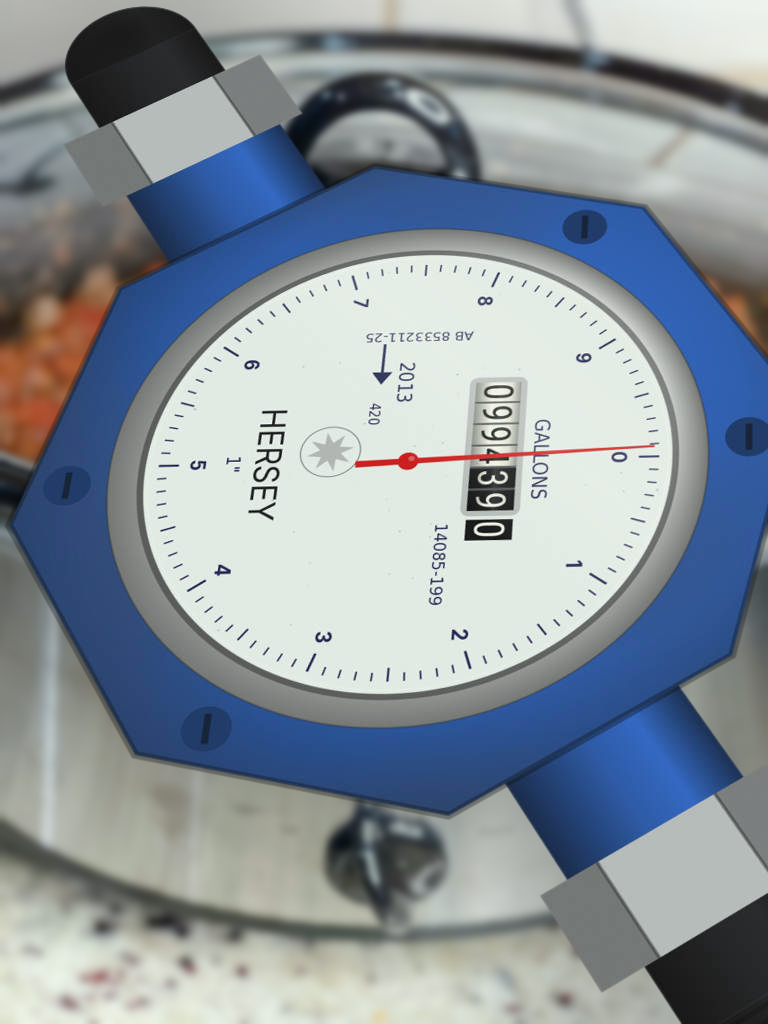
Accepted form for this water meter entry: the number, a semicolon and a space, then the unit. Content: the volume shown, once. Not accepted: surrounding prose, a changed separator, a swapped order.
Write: 994389.9; gal
